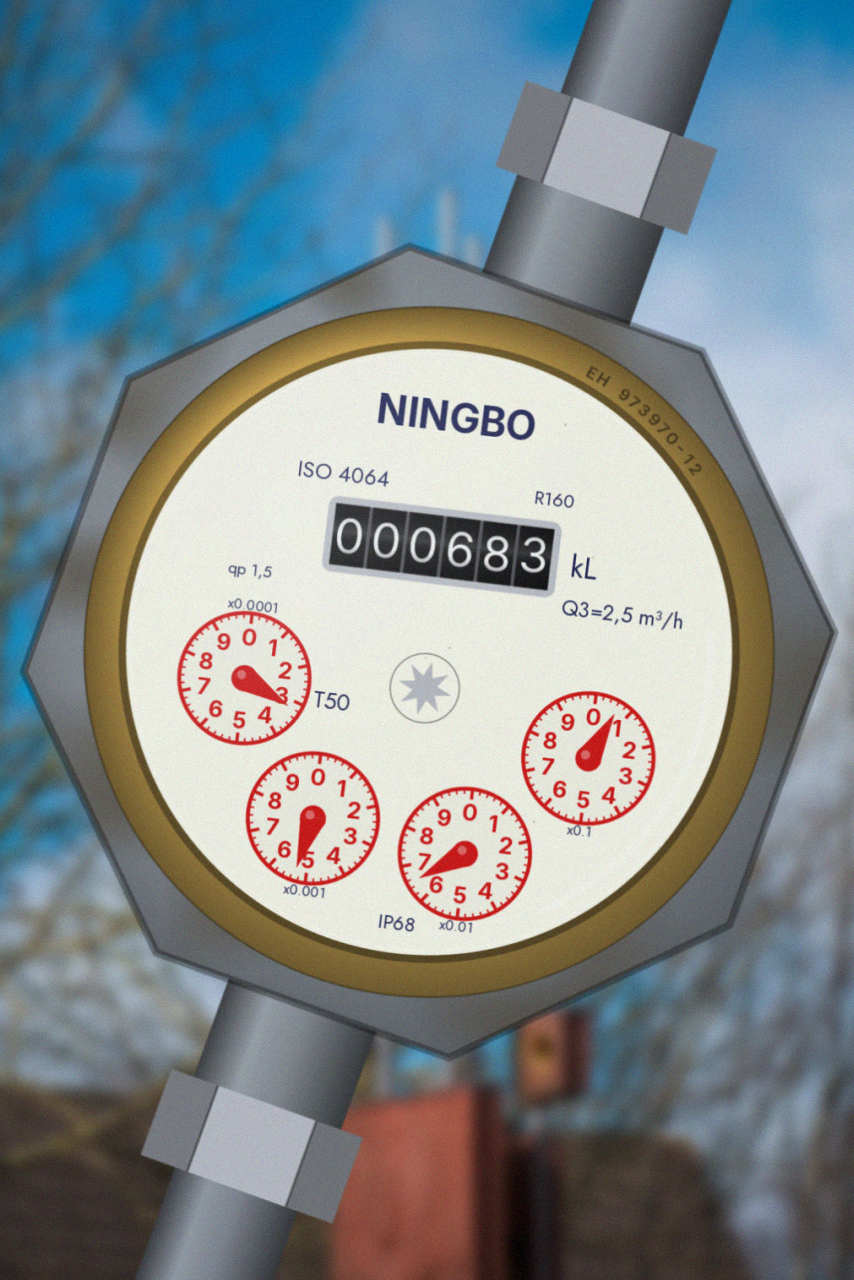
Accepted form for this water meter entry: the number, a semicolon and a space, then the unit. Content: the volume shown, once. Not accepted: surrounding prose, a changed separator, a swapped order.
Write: 683.0653; kL
